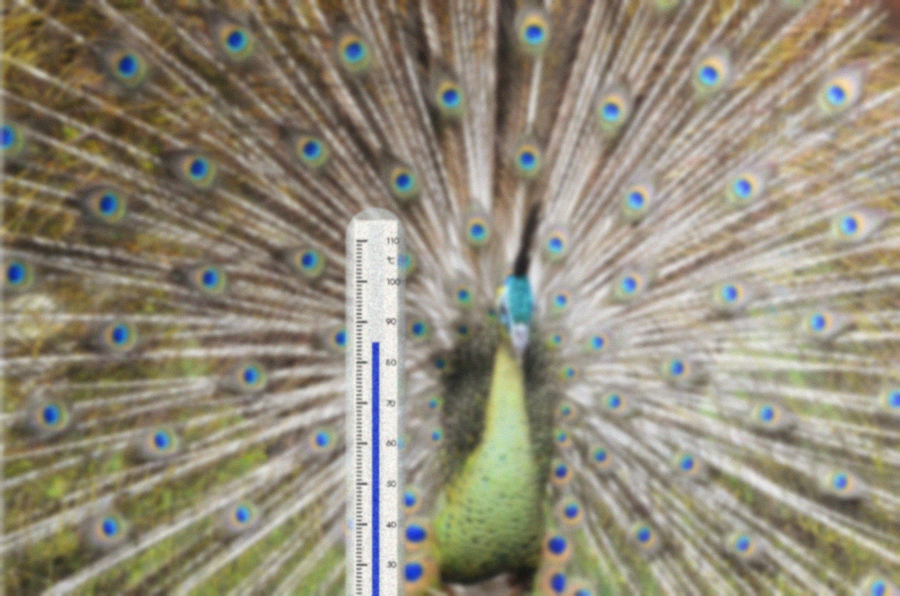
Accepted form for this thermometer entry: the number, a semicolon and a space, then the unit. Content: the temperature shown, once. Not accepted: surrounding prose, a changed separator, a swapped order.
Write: 85; °C
